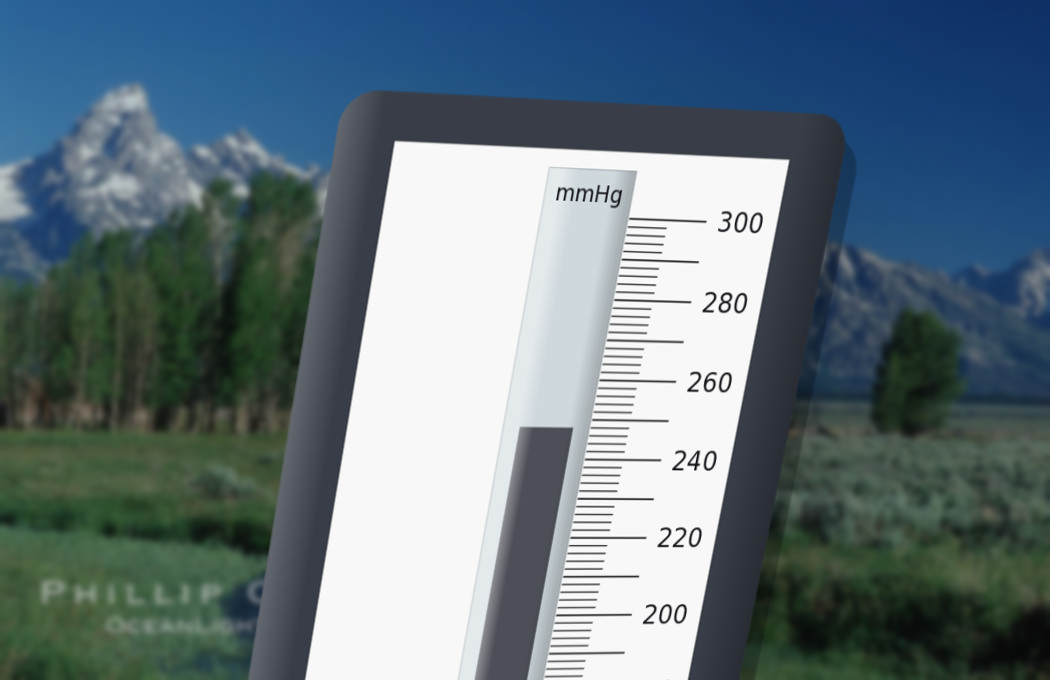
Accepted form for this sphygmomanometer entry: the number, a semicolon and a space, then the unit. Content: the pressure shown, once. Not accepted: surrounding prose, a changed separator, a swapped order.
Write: 248; mmHg
